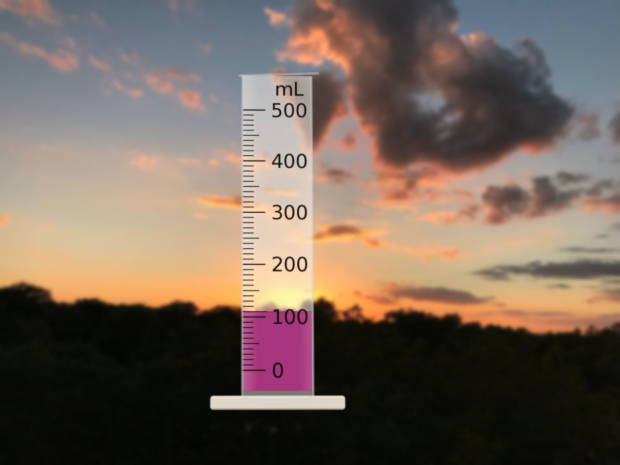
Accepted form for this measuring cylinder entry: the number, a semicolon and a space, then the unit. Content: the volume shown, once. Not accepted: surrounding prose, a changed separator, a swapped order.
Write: 110; mL
